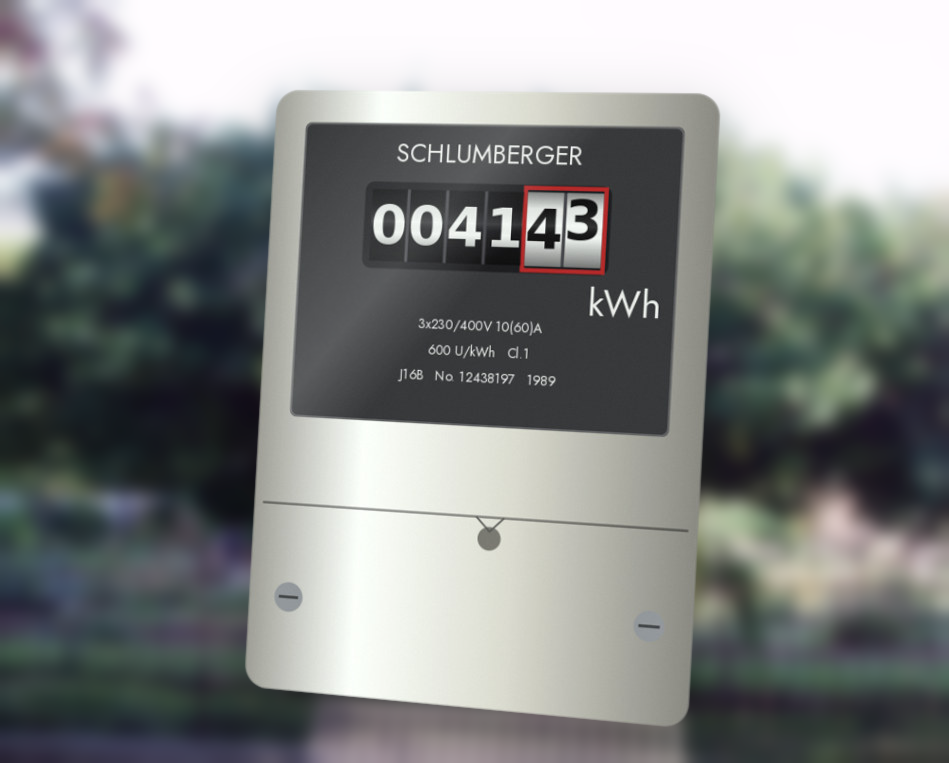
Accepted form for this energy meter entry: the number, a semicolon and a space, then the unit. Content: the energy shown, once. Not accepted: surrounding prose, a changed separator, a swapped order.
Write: 41.43; kWh
